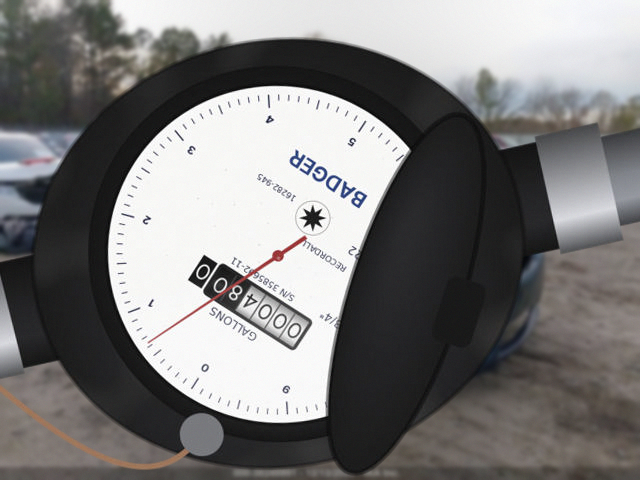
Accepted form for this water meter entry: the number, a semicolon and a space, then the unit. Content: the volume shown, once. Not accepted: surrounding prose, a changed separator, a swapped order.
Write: 4800.6; gal
